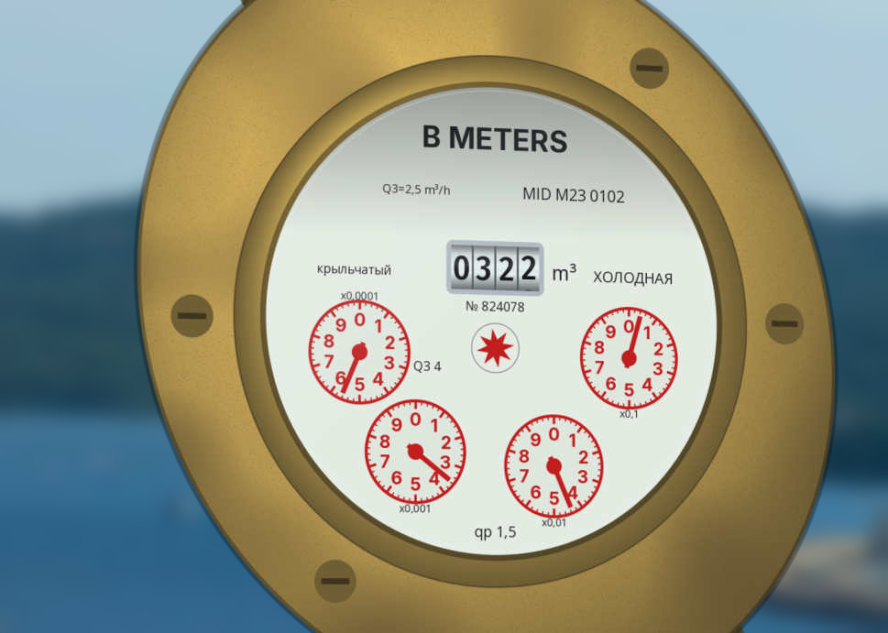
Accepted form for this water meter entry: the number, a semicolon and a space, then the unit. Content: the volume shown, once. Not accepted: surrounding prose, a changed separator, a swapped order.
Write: 322.0435; m³
